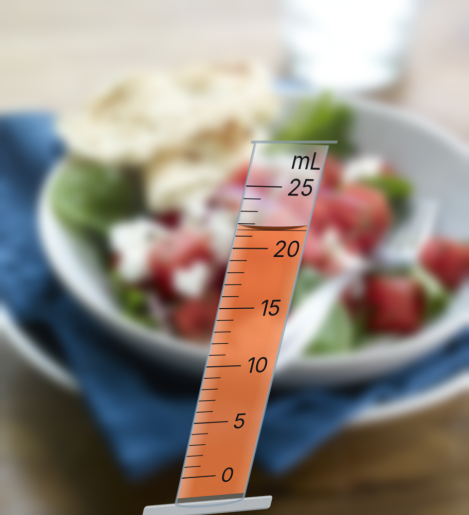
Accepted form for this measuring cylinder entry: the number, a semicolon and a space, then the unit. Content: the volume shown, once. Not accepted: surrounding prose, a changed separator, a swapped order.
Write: 21.5; mL
